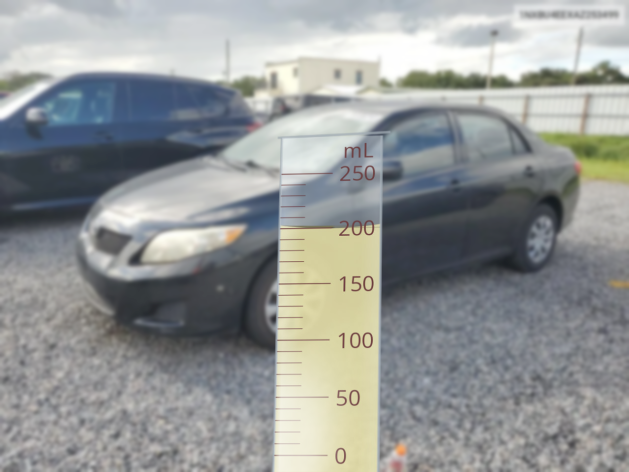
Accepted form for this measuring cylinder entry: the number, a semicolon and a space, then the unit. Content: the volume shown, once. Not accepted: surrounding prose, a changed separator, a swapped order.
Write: 200; mL
